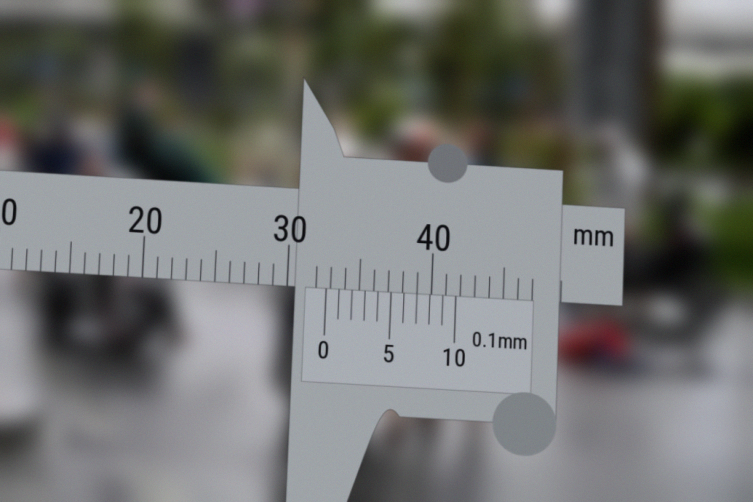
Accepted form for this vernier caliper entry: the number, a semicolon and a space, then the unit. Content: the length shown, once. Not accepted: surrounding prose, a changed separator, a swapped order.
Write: 32.7; mm
